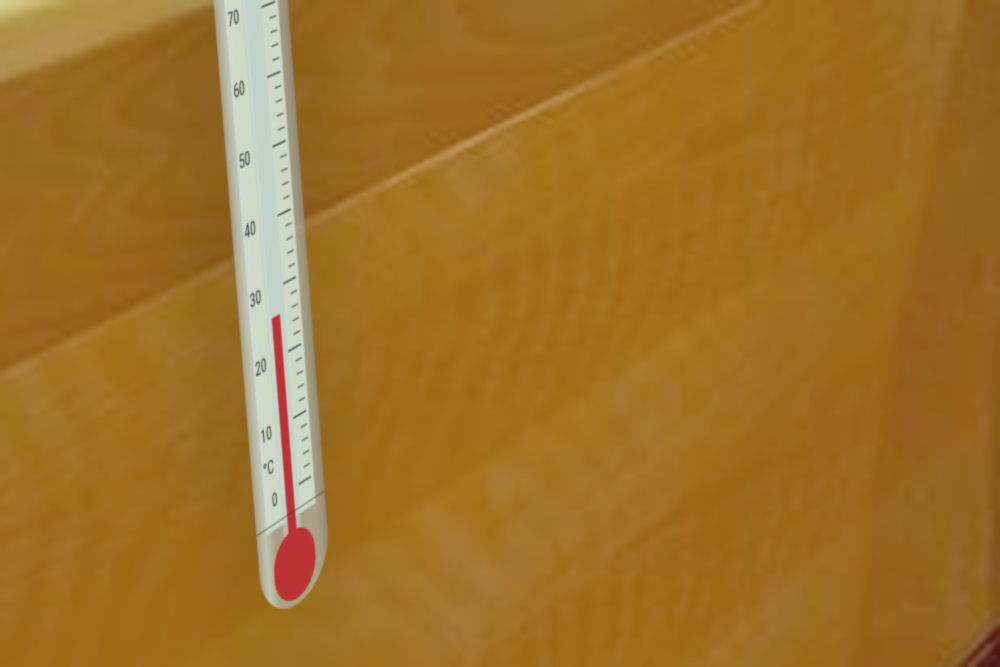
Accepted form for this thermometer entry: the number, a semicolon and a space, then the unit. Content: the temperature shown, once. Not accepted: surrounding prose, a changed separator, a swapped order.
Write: 26; °C
